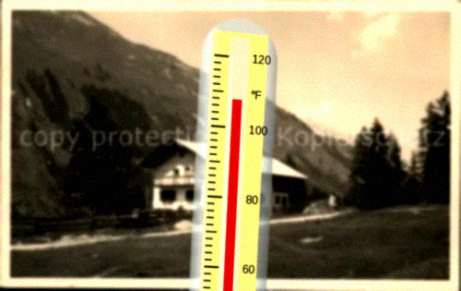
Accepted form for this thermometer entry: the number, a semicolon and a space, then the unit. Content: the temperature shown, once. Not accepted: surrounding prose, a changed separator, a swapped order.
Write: 108; °F
